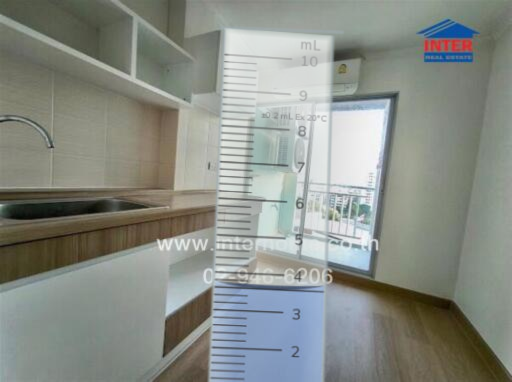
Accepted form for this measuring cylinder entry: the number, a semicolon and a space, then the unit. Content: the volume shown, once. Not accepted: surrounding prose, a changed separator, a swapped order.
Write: 3.6; mL
